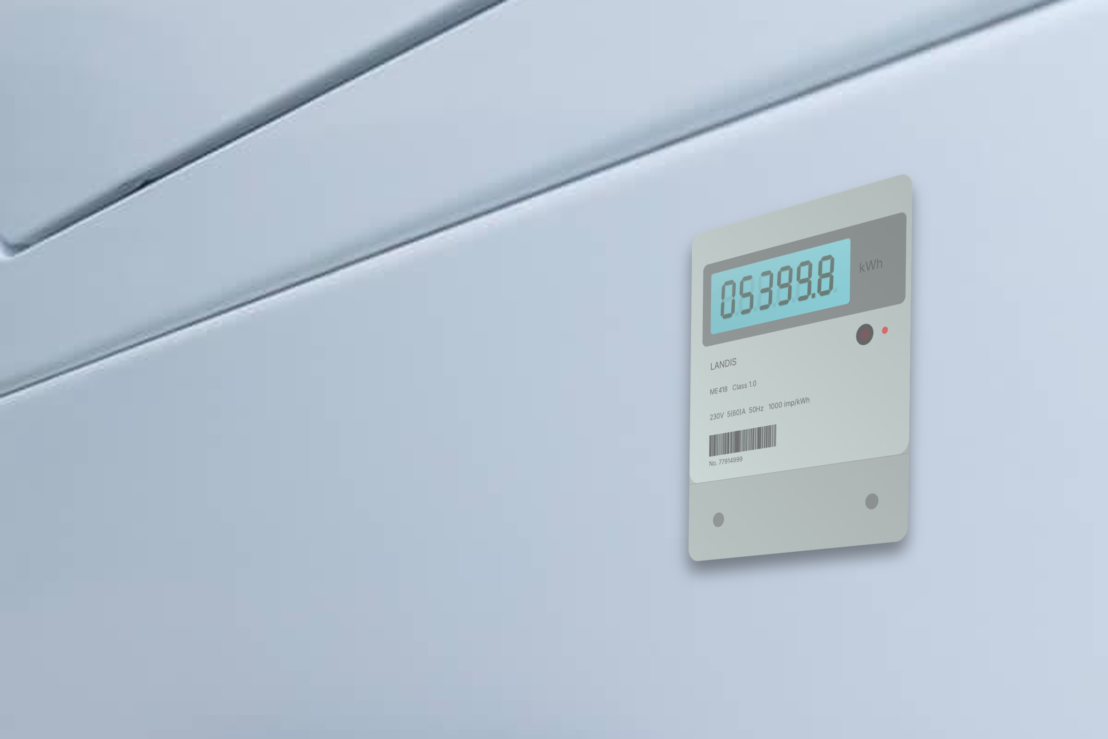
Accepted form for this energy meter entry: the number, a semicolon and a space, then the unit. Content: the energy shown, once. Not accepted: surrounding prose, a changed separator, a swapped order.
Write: 5399.8; kWh
